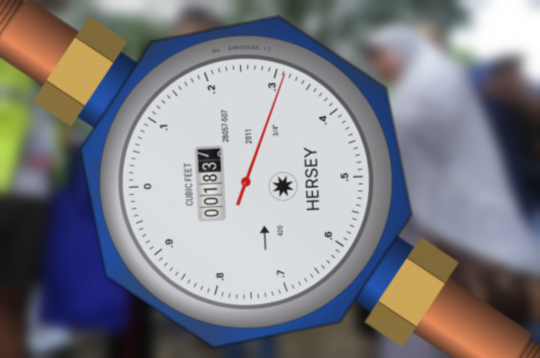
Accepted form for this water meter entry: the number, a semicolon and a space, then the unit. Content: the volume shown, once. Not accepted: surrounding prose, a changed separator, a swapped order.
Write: 1837.31; ft³
